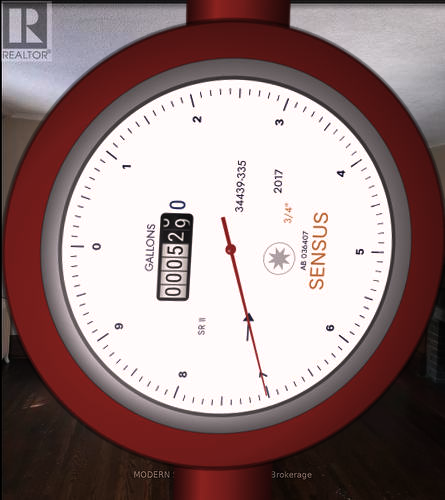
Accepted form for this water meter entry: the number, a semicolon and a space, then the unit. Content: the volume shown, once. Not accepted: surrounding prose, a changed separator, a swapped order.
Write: 5287.0; gal
